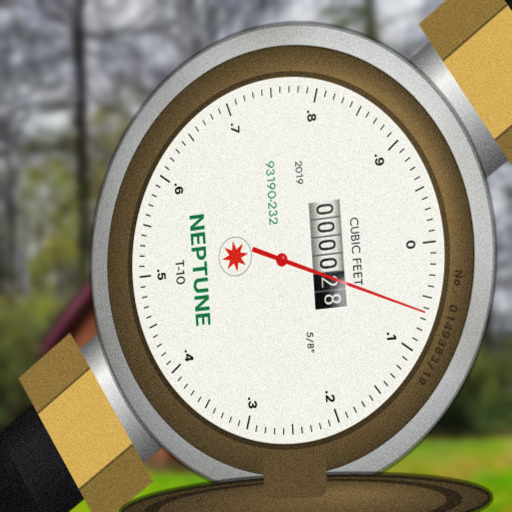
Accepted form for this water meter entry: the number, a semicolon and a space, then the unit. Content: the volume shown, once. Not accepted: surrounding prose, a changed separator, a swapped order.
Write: 28.06; ft³
